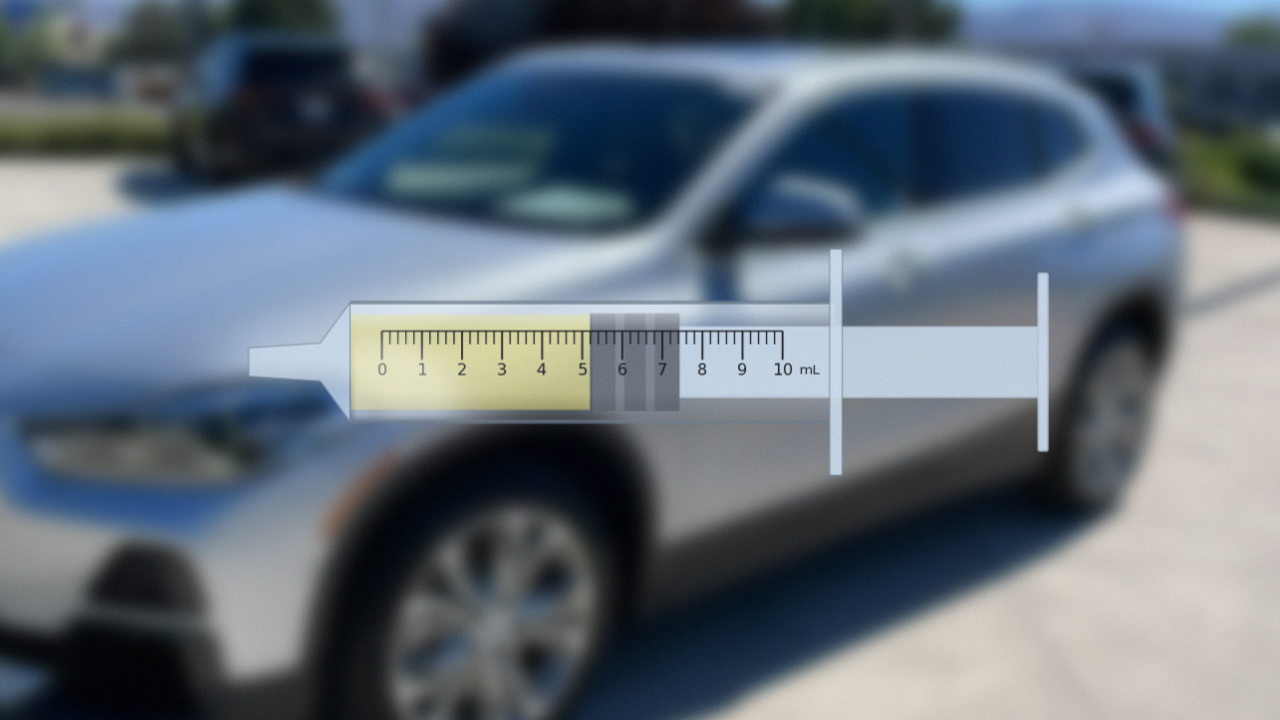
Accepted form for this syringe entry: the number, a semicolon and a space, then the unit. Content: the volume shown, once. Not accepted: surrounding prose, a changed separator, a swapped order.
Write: 5.2; mL
